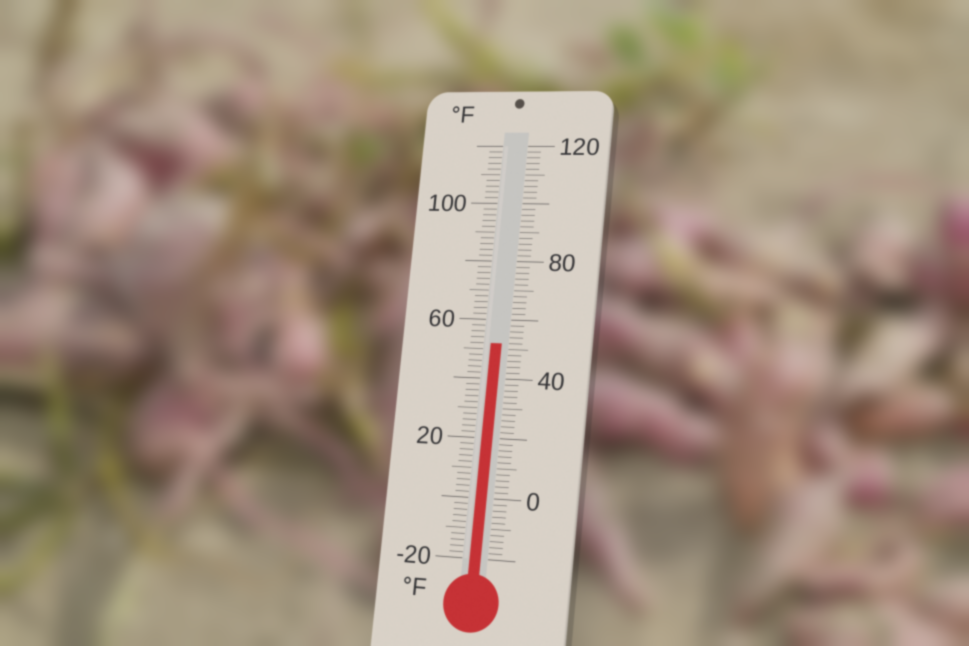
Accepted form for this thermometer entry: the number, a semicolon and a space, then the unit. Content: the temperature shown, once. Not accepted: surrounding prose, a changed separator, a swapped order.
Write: 52; °F
